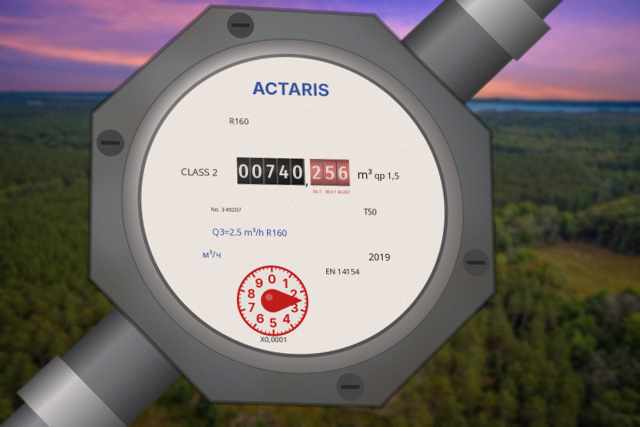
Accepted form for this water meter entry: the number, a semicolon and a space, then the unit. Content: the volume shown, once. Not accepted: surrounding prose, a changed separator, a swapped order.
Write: 740.2562; m³
